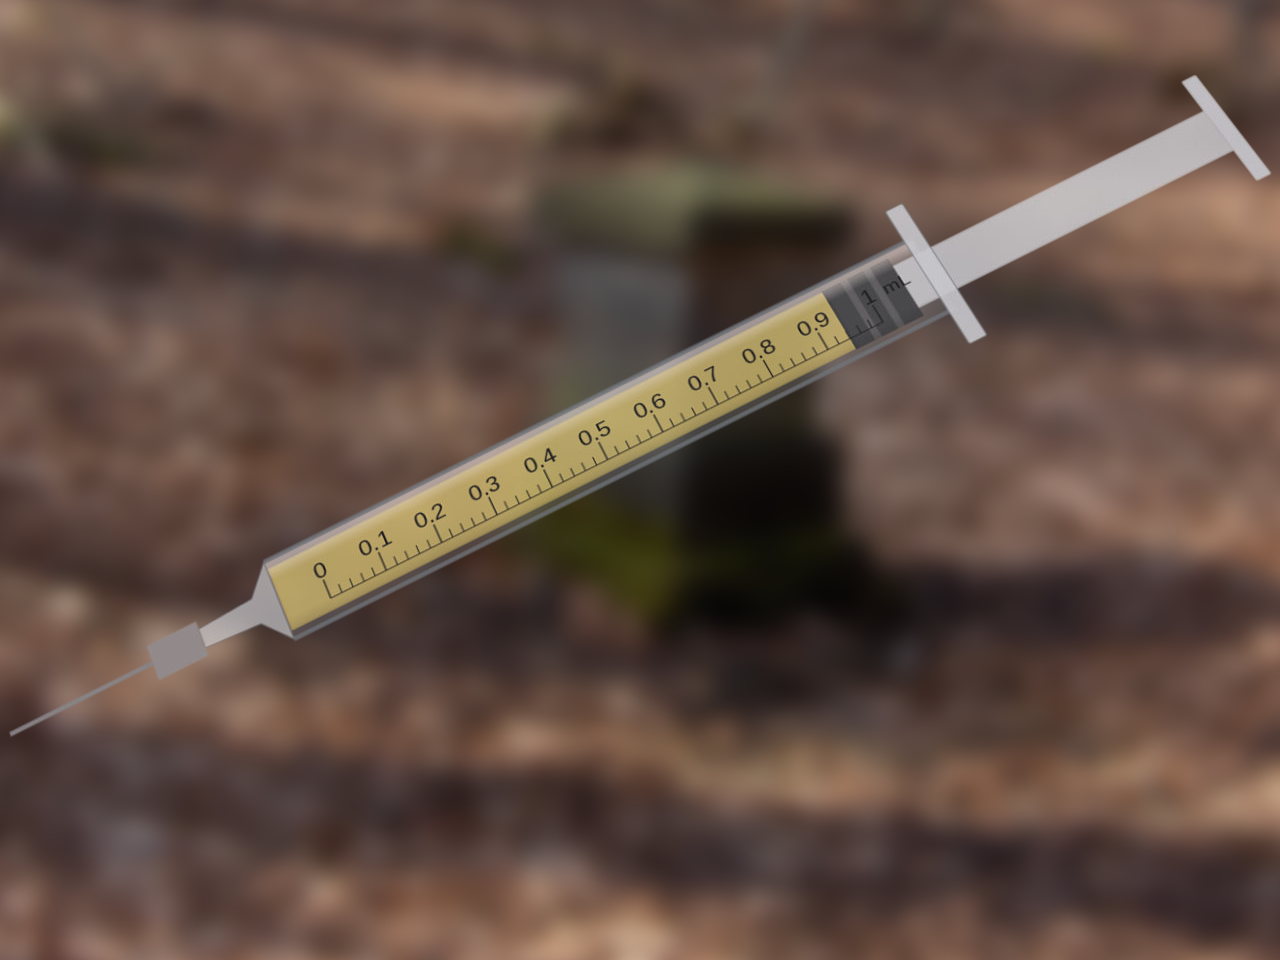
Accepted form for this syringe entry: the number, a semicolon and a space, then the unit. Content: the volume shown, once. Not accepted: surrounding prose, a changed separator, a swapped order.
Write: 0.94; mL
